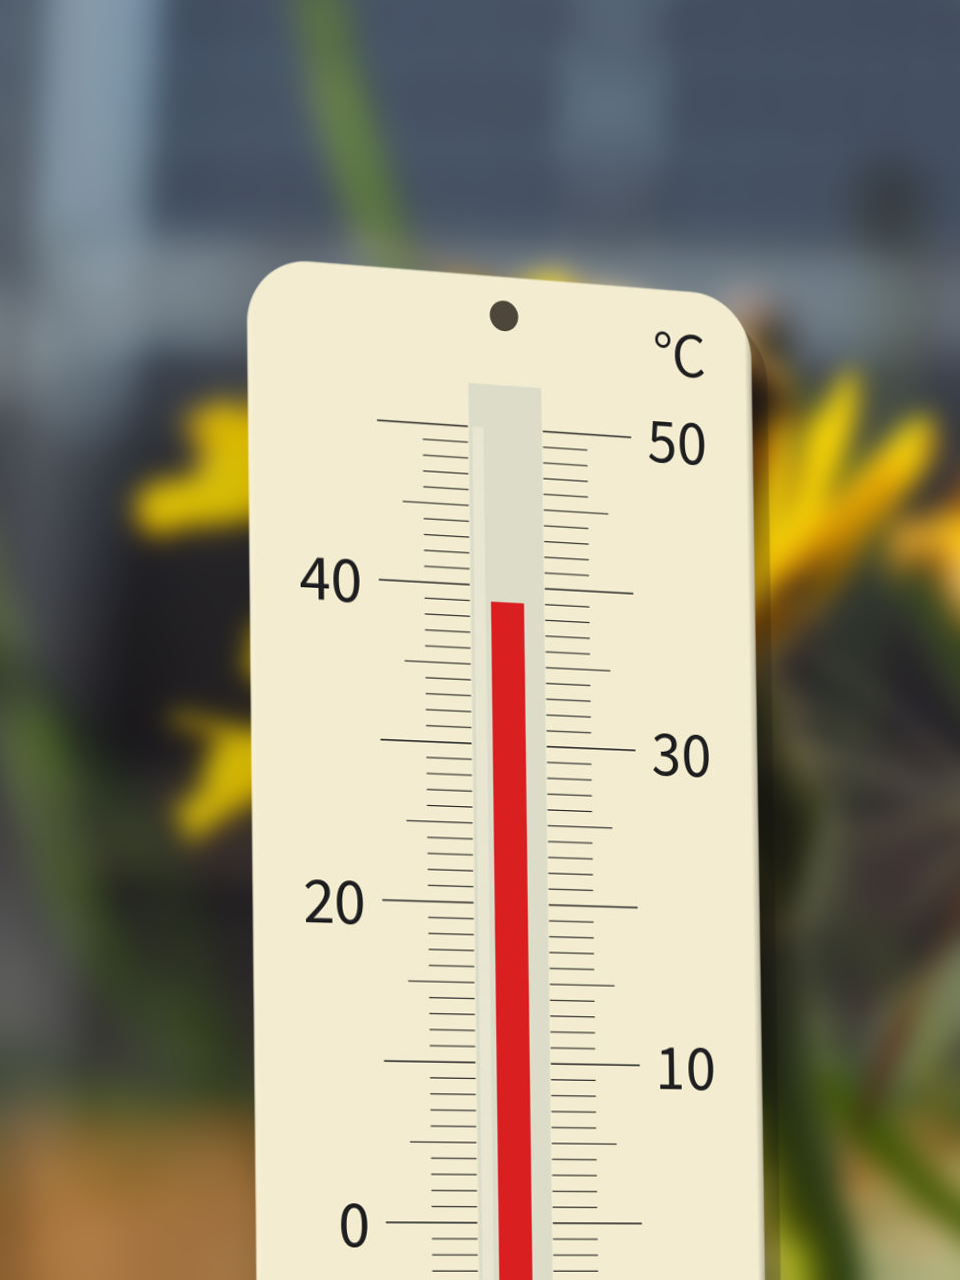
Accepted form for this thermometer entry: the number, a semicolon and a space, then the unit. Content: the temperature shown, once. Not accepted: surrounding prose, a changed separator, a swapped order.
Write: 39; °C
